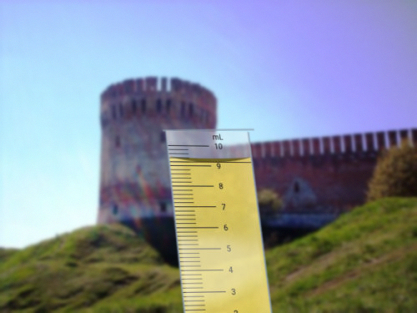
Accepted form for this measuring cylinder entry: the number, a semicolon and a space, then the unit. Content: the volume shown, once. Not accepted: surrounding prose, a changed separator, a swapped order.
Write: 9.2; mL
